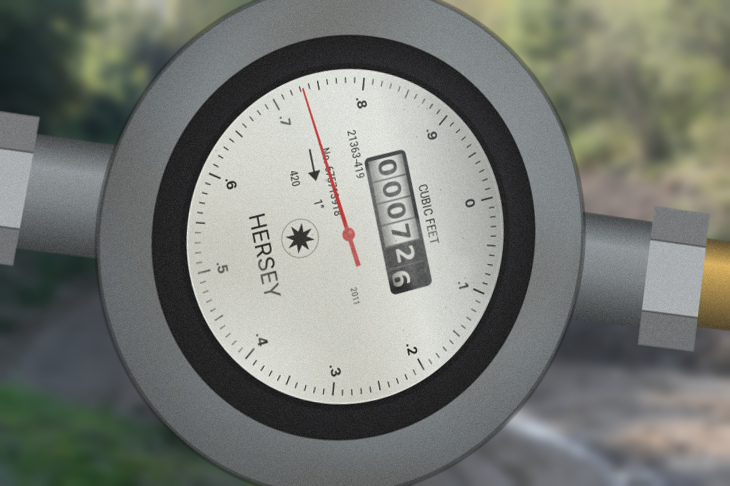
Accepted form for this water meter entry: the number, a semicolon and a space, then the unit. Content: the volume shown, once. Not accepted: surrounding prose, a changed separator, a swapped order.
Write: 725.73; ft³
